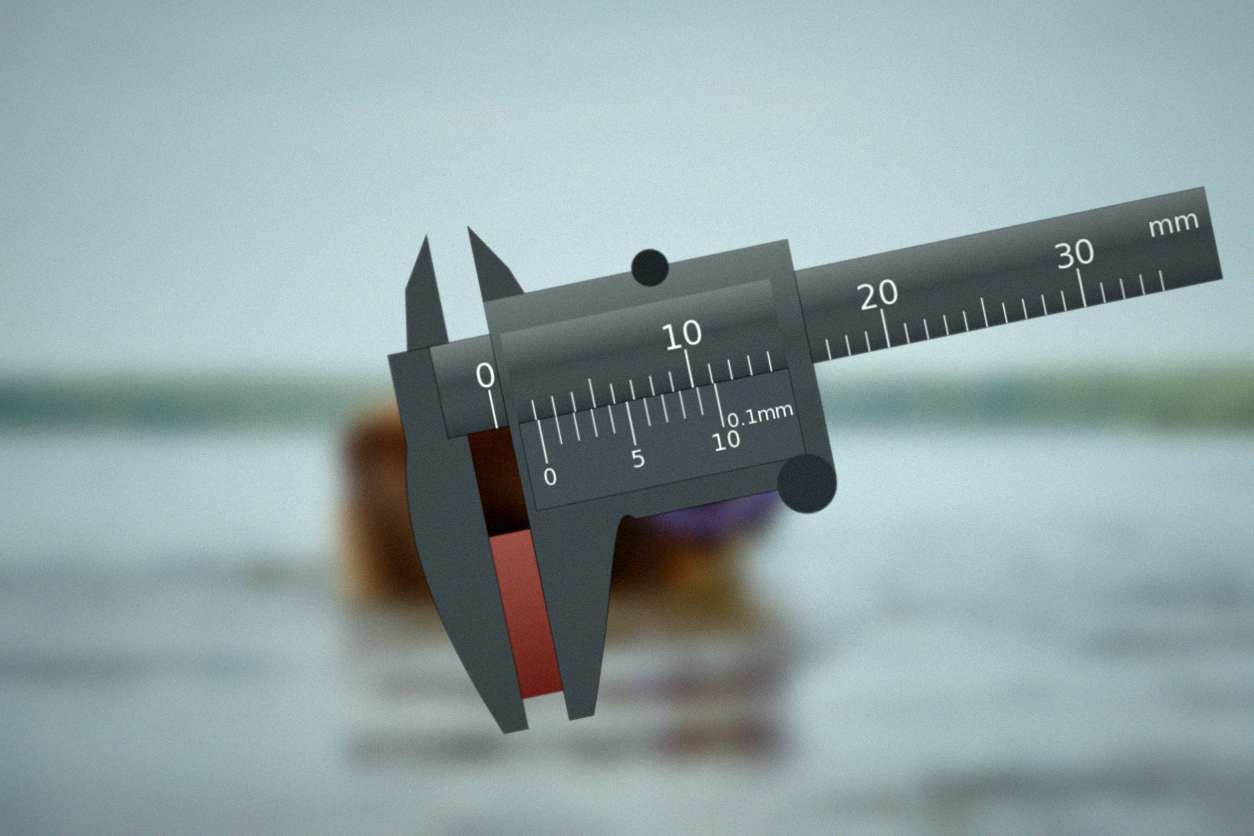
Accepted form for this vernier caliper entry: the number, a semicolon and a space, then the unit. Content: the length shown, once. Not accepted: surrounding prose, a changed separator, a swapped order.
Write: 2.1; mm
